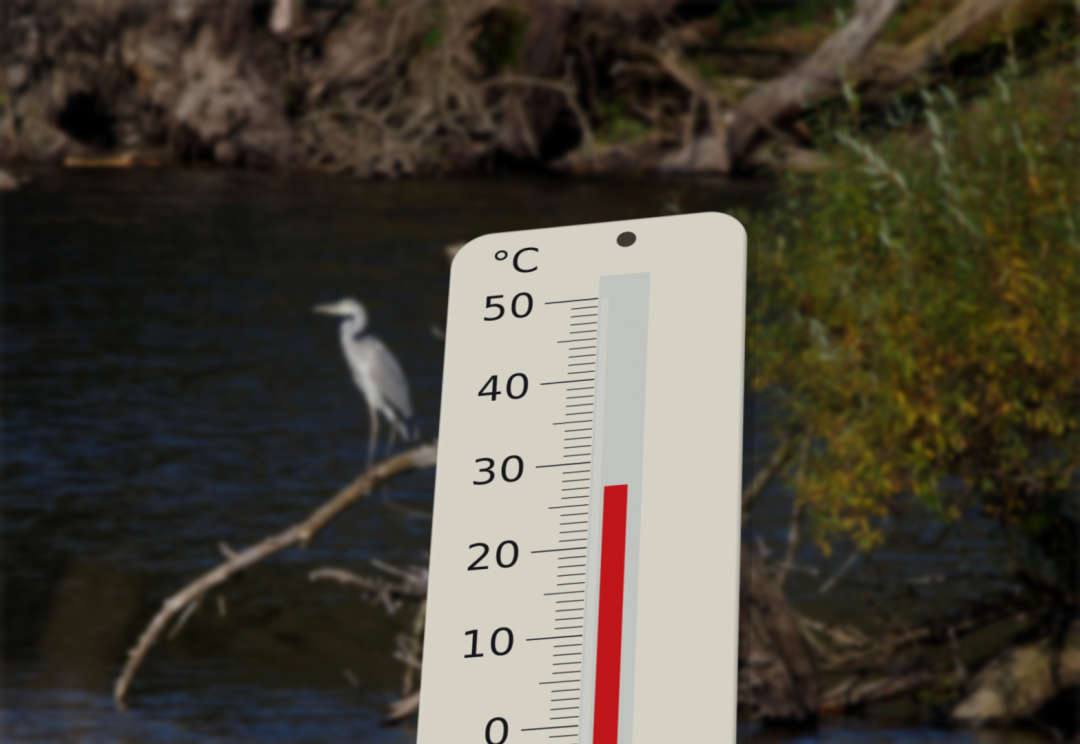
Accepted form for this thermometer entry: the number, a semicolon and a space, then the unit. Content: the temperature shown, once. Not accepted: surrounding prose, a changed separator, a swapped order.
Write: 27; °C
